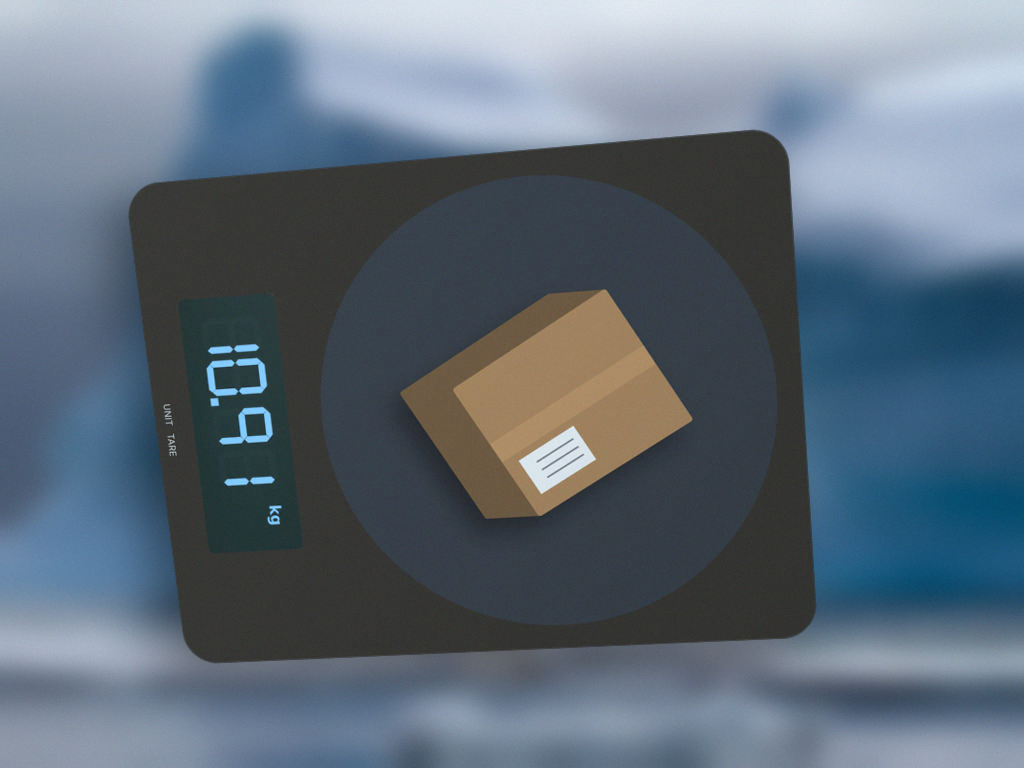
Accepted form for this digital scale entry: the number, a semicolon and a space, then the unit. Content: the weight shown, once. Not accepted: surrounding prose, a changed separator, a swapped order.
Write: 10.91; kg
